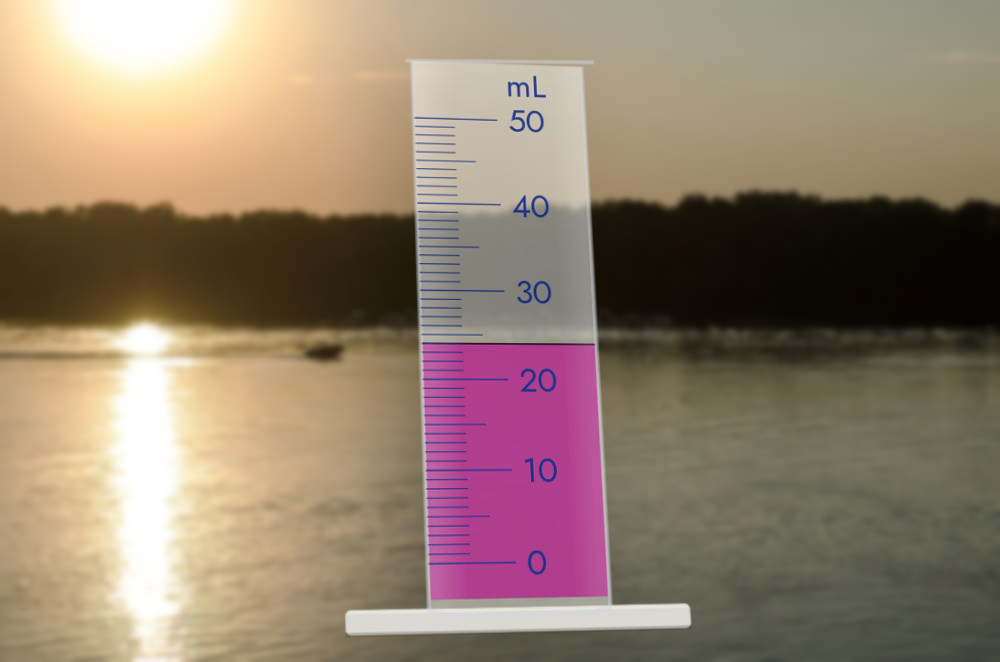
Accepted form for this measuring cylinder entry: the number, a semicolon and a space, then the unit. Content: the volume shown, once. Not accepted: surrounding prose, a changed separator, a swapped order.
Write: 24; mL
